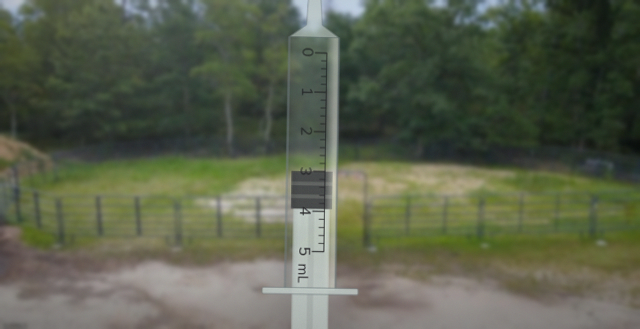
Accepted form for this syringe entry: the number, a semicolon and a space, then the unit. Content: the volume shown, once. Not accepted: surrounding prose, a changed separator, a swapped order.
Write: 3; mL
